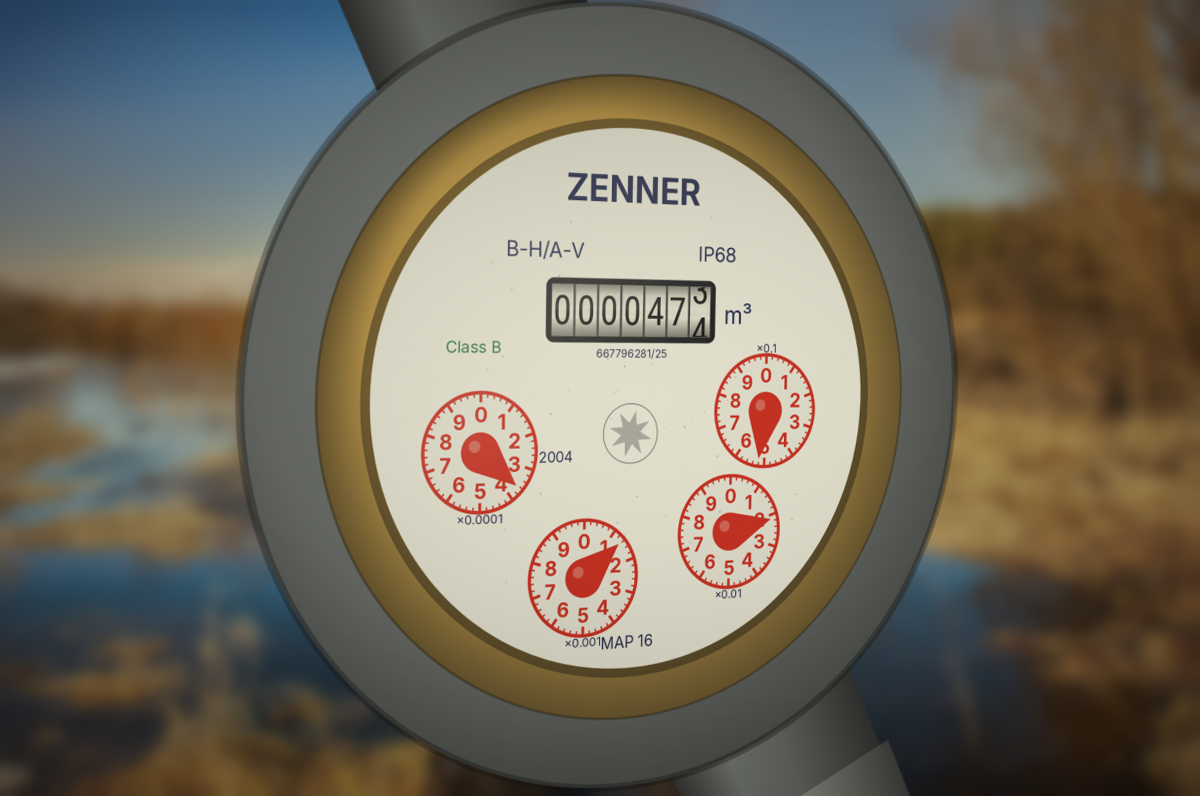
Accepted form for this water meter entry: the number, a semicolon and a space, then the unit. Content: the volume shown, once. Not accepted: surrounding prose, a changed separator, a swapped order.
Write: 473.5213; m³
